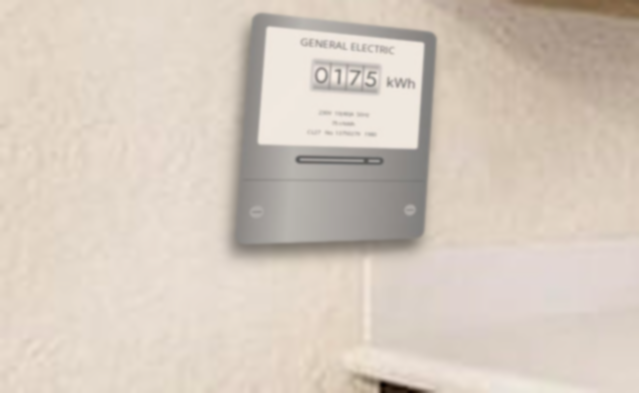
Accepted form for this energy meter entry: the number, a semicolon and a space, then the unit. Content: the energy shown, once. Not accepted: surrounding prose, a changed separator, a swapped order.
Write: 175; kWh
